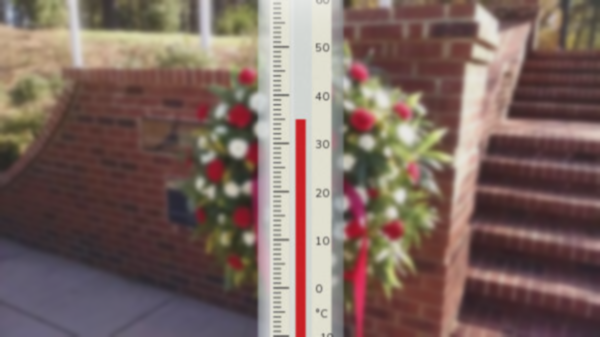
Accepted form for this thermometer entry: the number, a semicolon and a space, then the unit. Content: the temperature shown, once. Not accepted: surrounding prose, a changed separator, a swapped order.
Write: 35; °C
